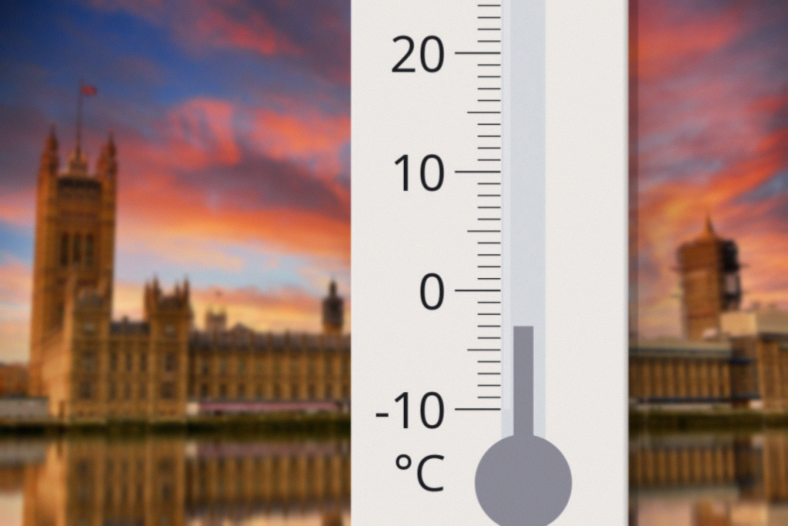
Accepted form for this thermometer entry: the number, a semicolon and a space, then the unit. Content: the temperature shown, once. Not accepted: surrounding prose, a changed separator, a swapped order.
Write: -3; °C
